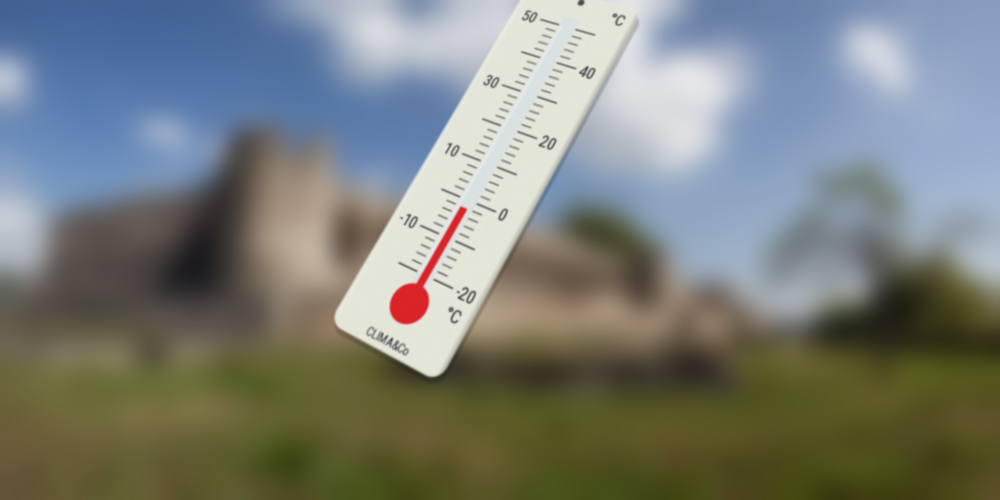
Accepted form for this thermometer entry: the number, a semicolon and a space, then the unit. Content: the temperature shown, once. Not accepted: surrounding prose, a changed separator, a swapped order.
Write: -2; °C
